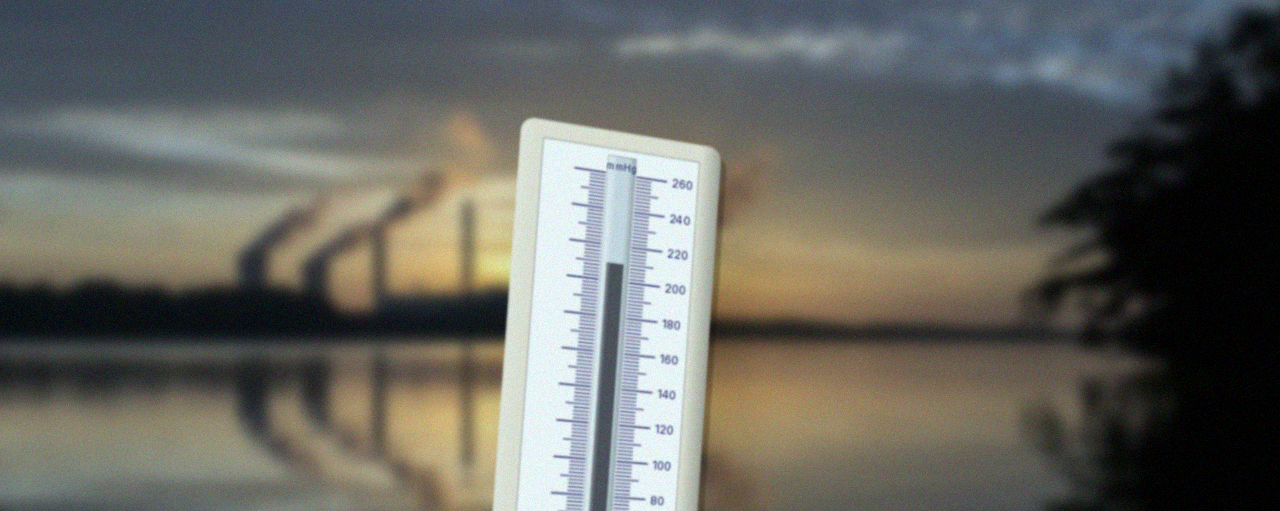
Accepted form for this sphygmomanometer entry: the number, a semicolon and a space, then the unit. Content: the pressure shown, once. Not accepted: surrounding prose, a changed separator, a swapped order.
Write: 210; mmHg
